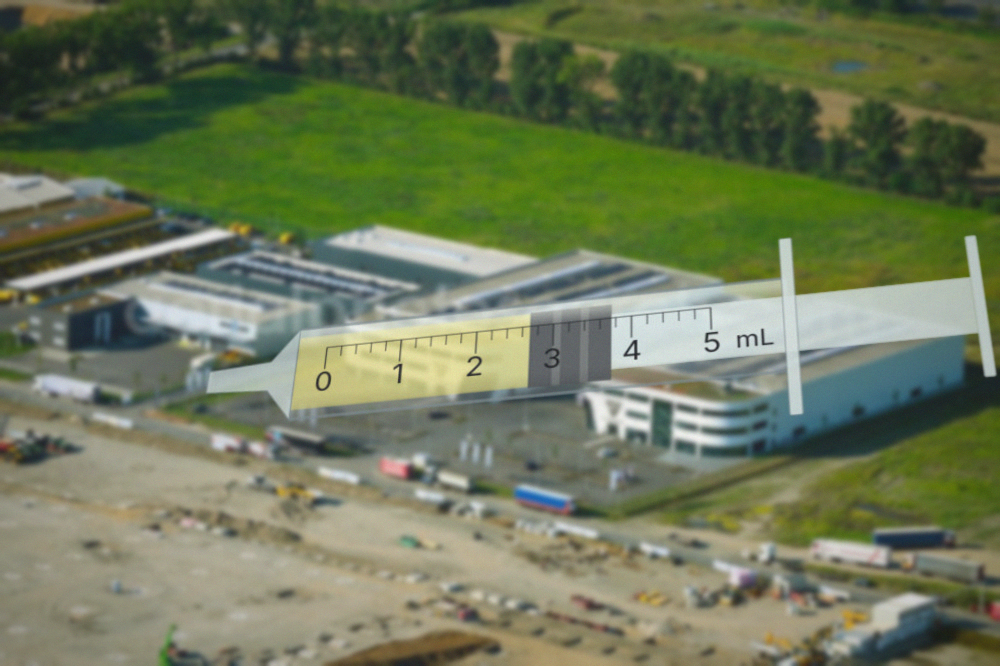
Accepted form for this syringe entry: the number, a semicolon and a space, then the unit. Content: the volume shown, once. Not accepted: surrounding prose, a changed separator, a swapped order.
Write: 2.7; mL
